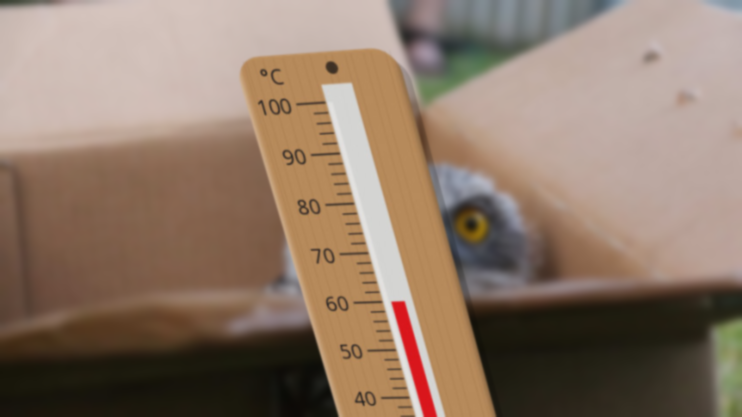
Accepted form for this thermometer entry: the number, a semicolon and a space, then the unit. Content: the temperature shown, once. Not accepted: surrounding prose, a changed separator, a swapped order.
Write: 60; °C
